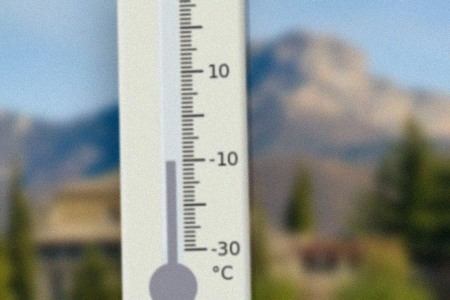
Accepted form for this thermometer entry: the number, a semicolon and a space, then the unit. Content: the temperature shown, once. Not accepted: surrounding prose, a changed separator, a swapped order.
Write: -10; °C
